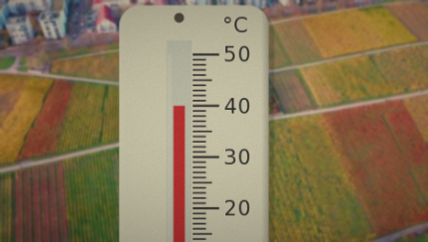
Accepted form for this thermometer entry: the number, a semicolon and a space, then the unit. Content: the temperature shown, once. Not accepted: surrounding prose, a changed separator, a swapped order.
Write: 40; °C
